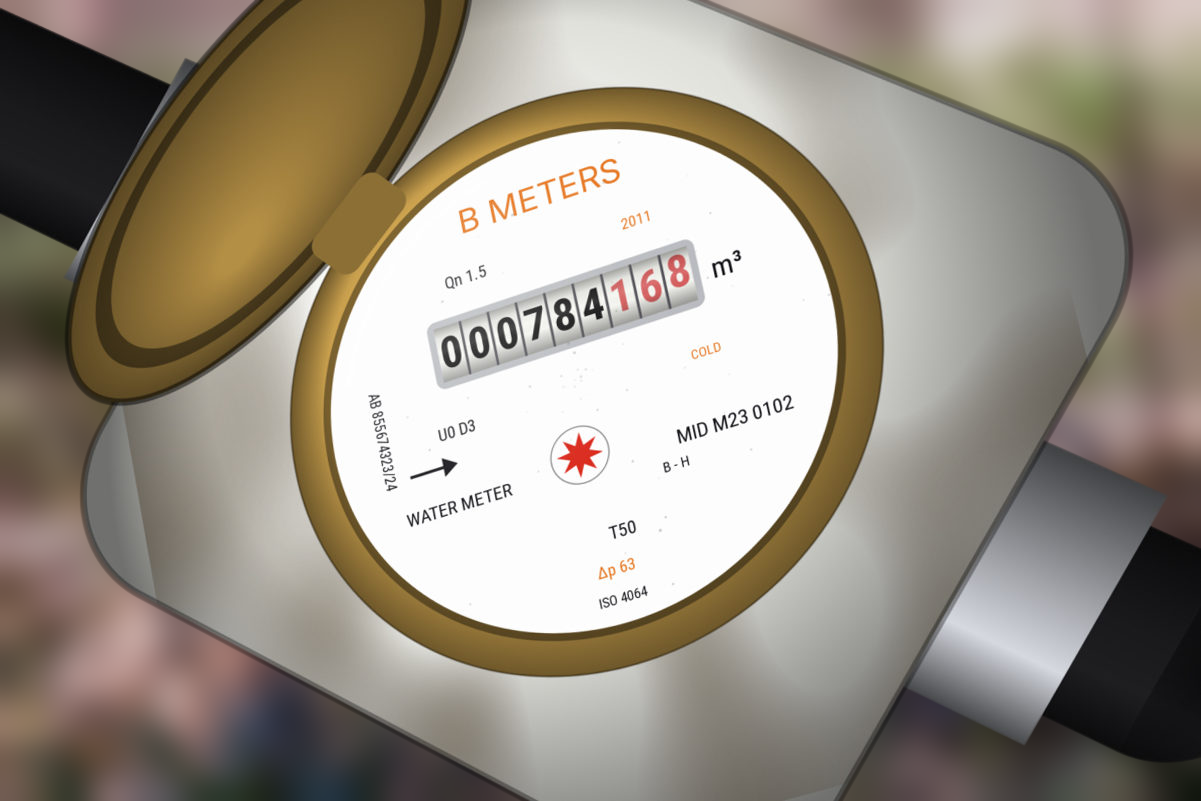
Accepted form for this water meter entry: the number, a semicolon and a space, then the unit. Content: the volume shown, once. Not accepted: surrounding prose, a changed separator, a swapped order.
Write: 784.168; m³
